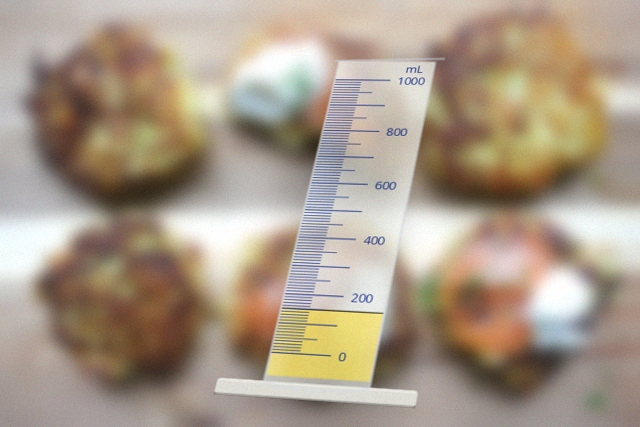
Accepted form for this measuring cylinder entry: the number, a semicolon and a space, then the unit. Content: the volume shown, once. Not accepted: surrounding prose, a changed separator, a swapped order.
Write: 150; mL
